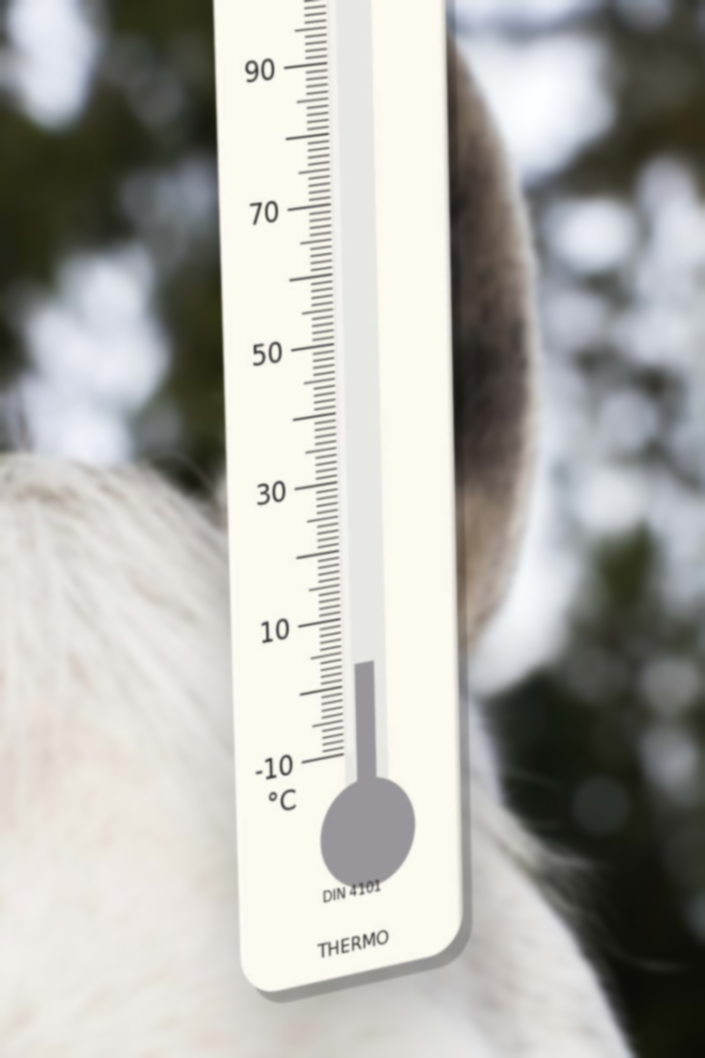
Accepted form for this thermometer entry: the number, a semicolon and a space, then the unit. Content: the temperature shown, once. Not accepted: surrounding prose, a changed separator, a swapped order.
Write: 3; °C
